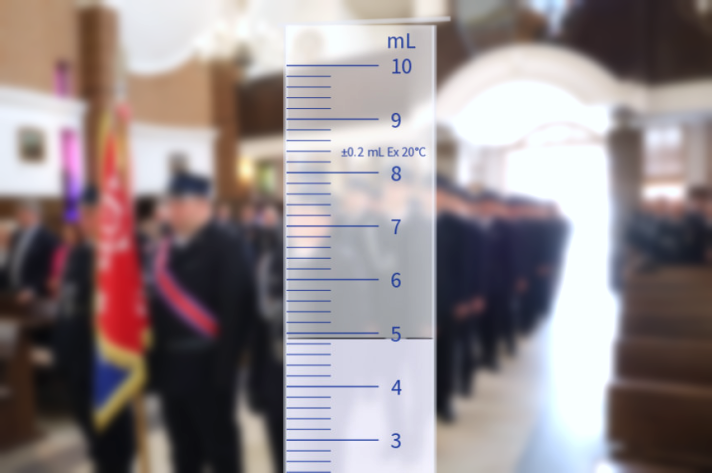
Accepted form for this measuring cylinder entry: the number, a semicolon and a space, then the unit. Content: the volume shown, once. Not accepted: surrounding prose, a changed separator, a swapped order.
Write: 4.9; mL
